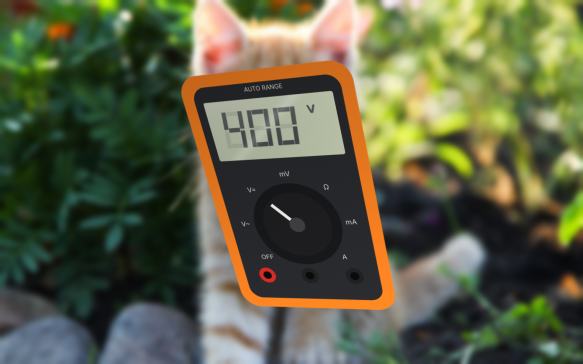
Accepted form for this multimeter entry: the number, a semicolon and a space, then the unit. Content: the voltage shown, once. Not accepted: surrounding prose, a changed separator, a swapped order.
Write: 400; V
